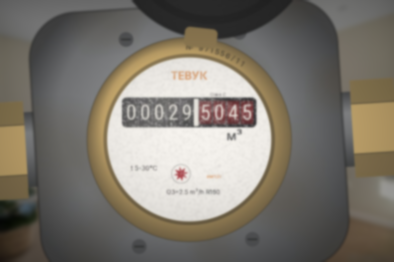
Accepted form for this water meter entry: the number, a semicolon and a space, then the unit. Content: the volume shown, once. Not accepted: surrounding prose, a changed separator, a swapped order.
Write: 29.5045; m³
